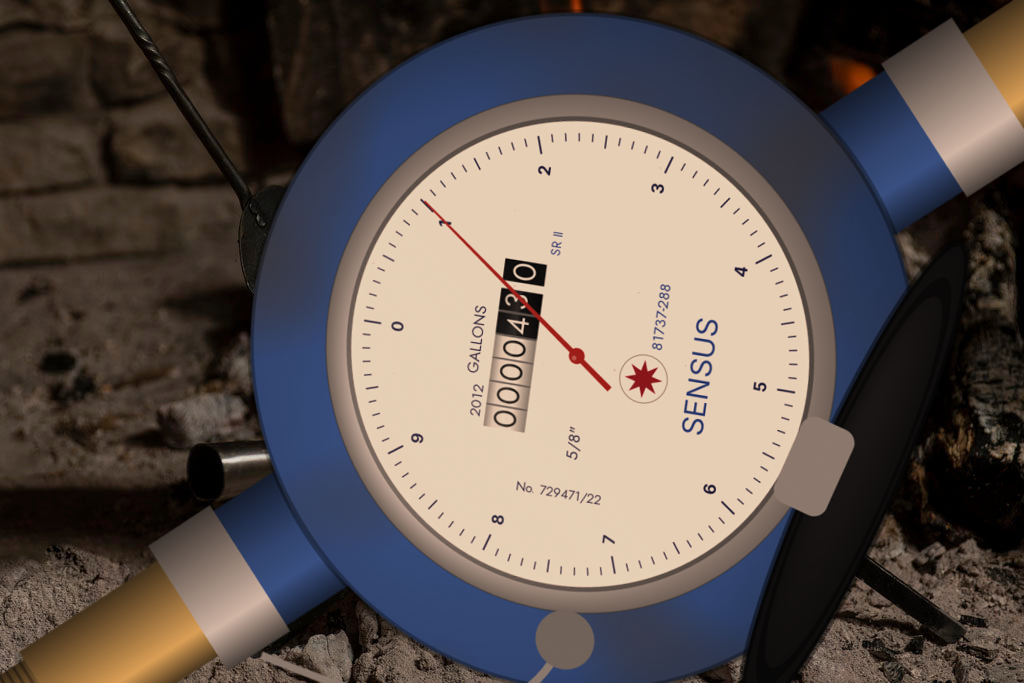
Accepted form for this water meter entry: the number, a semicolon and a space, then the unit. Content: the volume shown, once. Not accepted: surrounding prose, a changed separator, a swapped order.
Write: 431.0; gal
